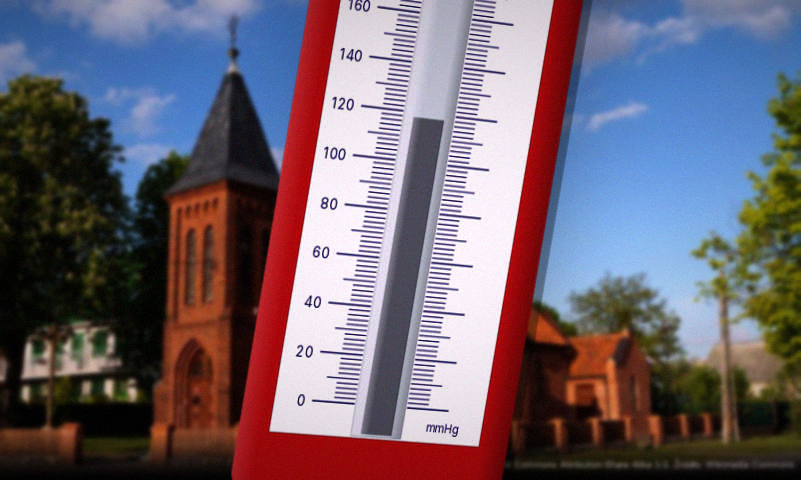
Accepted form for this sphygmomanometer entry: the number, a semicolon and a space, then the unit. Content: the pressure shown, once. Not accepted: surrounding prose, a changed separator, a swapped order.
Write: 118; mmHg
